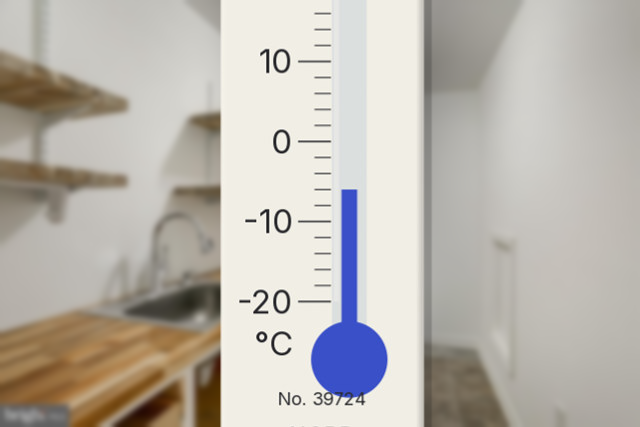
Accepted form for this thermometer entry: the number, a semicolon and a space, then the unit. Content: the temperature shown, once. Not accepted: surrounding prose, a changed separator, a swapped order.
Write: -6; °C
